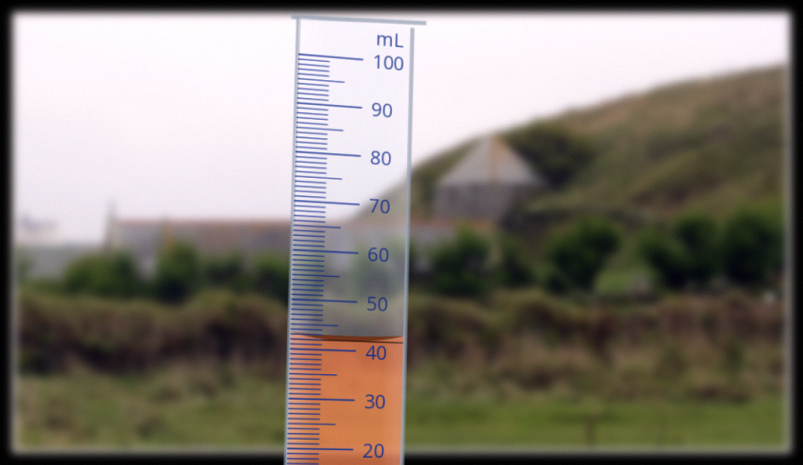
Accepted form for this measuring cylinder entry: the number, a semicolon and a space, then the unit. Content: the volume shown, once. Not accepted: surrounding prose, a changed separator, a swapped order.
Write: 42; mL
